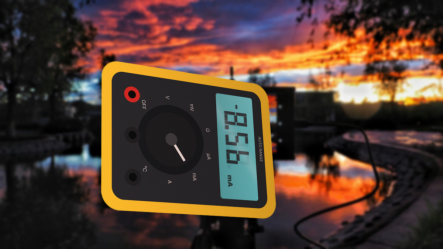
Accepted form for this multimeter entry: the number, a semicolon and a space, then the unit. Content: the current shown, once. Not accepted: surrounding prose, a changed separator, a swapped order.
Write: -8.56; mA
